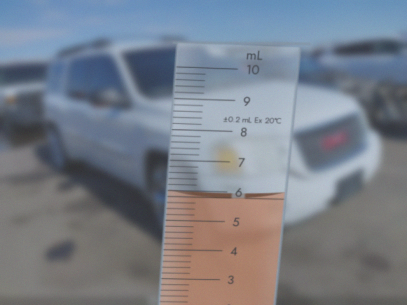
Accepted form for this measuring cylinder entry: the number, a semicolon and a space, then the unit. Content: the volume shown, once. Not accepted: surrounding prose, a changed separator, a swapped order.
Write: 5.8; mL
